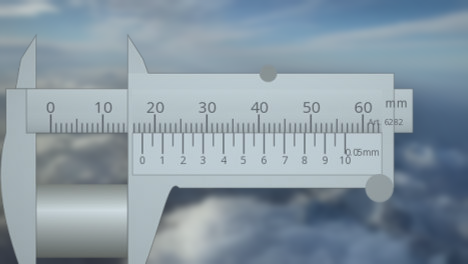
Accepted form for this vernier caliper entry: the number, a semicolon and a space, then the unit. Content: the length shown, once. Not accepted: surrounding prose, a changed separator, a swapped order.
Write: 17.6; mm
